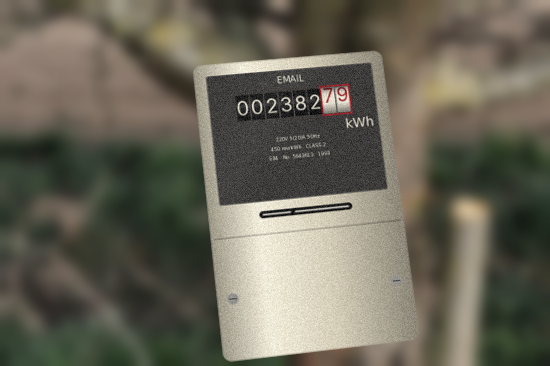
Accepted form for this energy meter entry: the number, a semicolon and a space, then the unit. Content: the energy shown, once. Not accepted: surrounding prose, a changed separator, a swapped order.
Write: 2382.79; kWh
